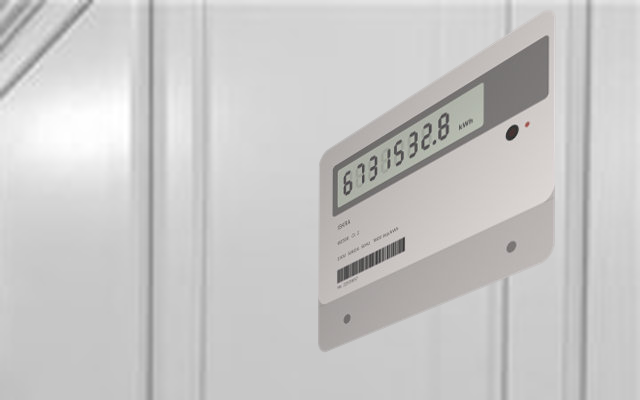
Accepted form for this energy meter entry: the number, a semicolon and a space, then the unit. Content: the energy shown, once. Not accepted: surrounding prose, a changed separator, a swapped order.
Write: 6731532.8; kWh
